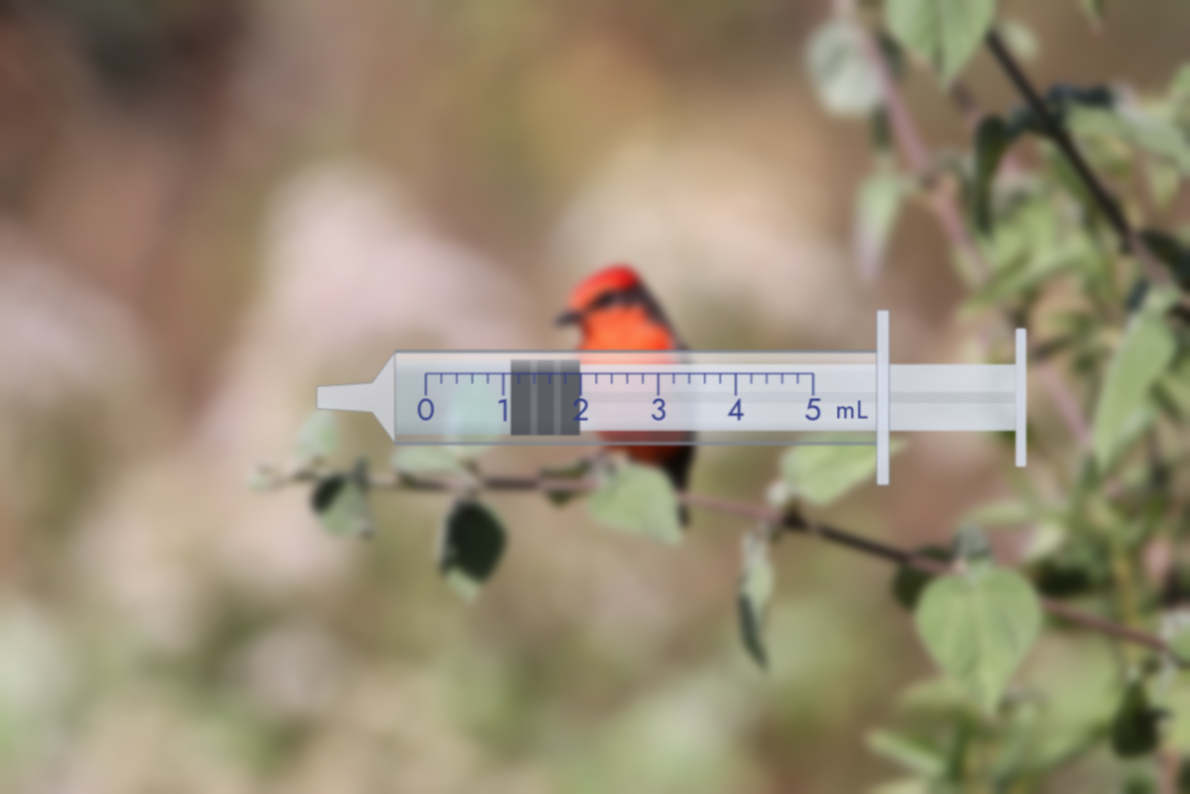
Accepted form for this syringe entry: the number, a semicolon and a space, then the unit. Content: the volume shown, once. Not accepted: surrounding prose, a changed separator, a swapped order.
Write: 1.1; mL
